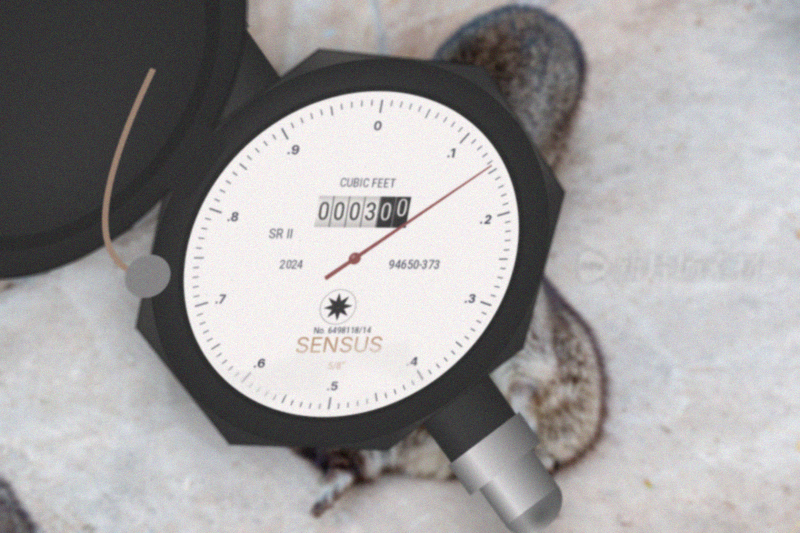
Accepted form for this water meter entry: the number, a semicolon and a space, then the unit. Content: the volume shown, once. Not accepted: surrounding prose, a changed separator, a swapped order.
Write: 300.14; ft³
